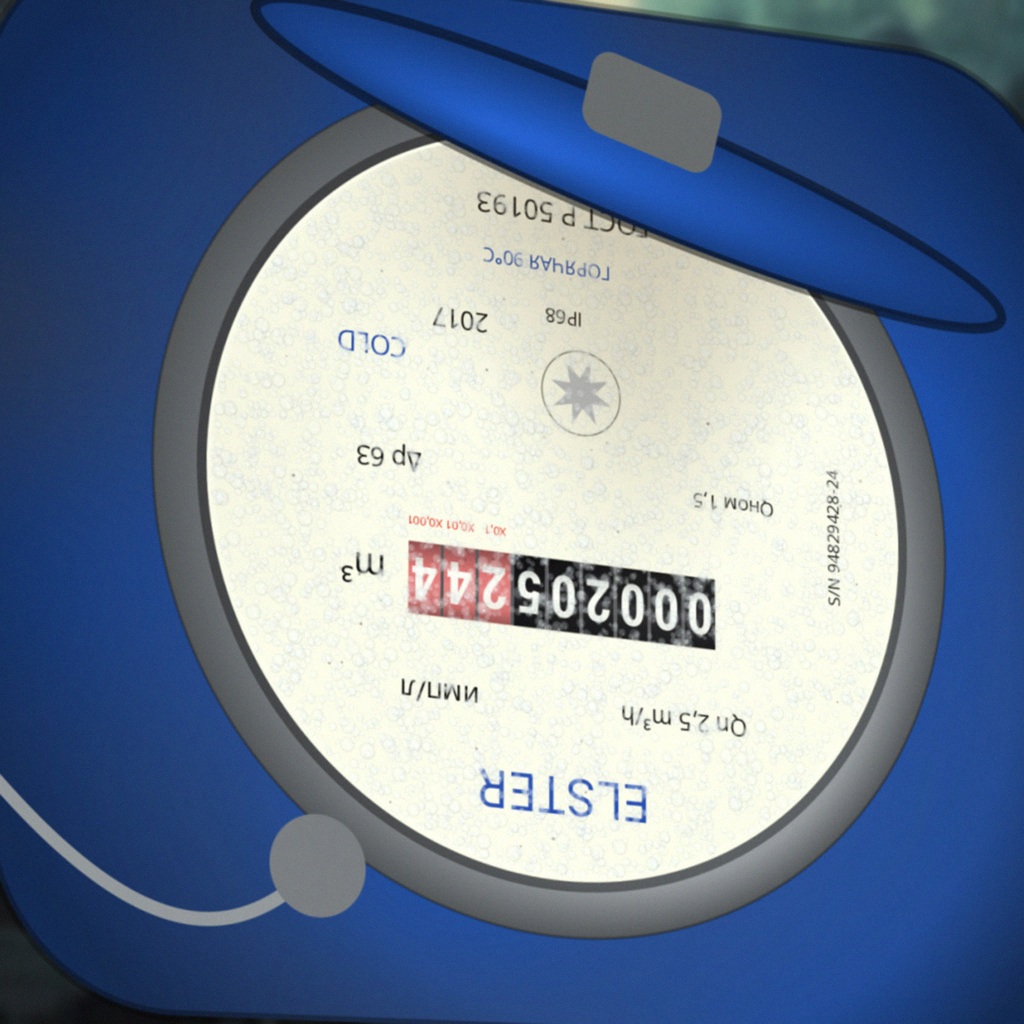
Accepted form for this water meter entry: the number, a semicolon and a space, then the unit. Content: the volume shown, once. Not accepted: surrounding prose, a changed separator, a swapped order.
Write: 205.244; m³
